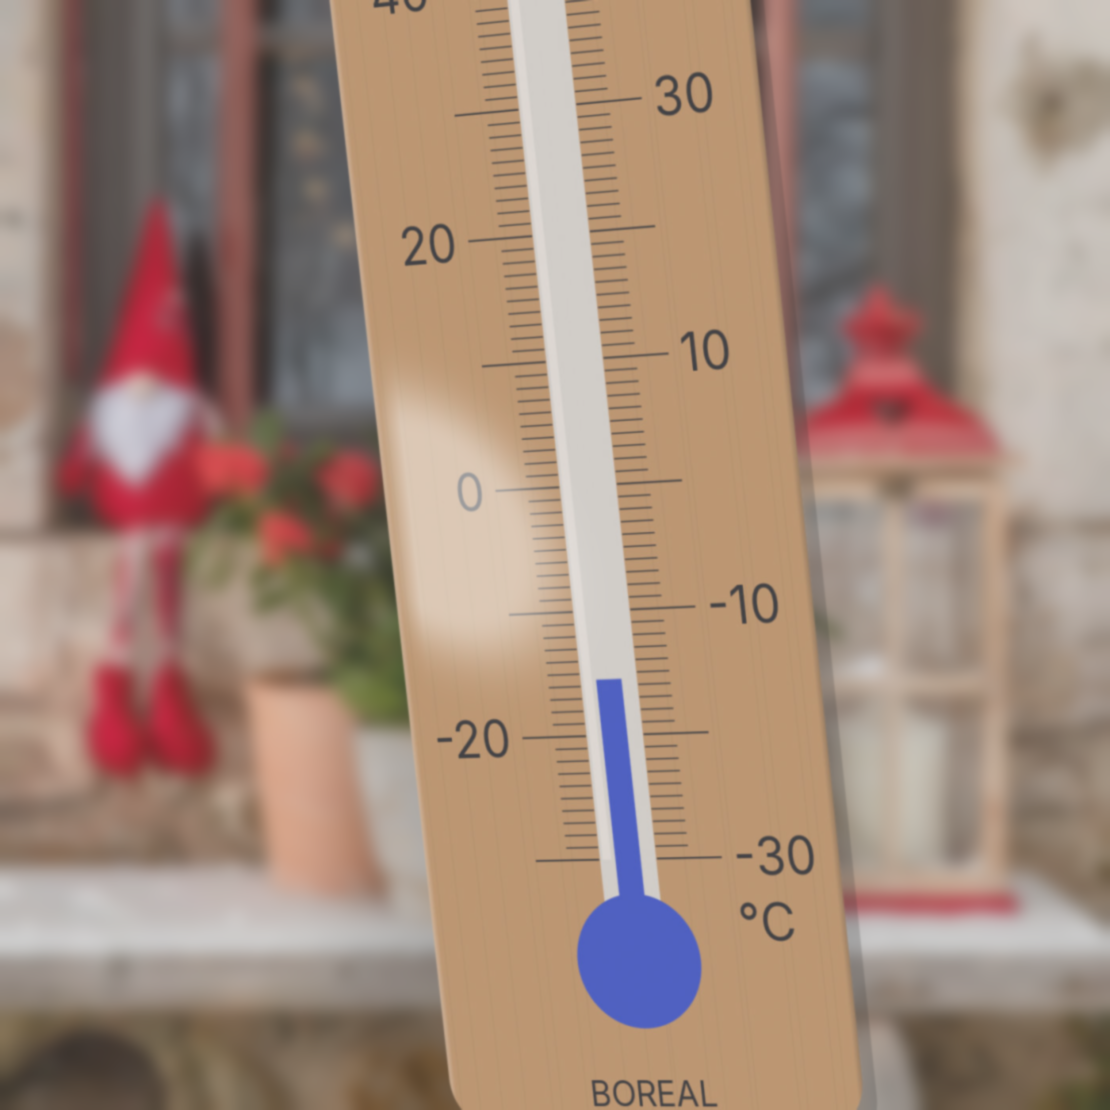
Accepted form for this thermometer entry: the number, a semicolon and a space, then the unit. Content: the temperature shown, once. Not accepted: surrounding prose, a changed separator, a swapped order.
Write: -15.5; °C
